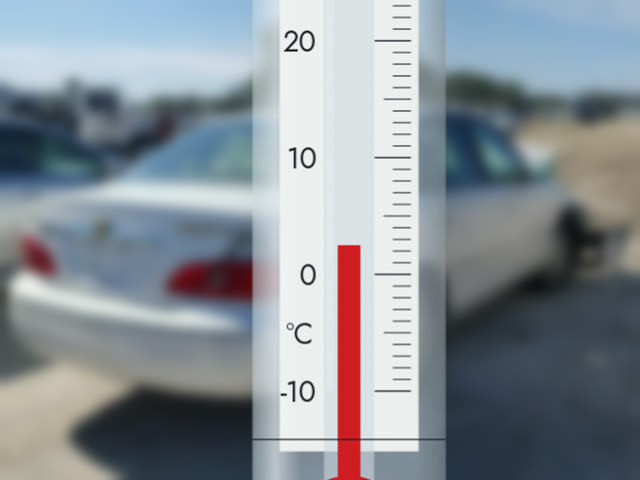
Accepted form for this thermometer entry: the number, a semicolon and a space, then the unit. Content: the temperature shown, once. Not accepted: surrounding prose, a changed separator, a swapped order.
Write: 2.5; °C
